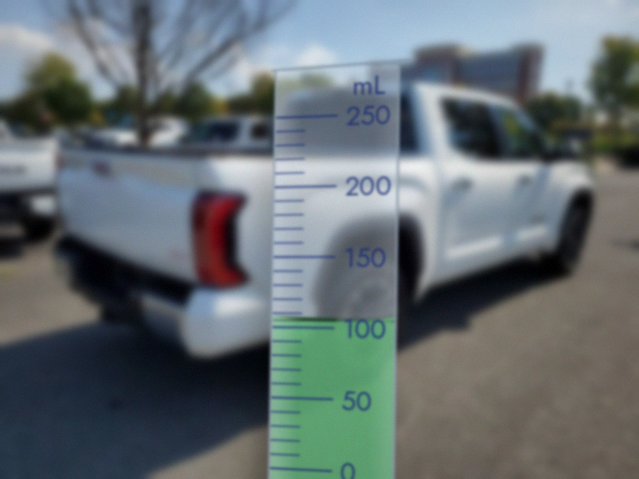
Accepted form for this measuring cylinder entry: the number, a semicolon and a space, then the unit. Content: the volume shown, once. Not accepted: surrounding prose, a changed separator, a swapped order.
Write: 105; mL
